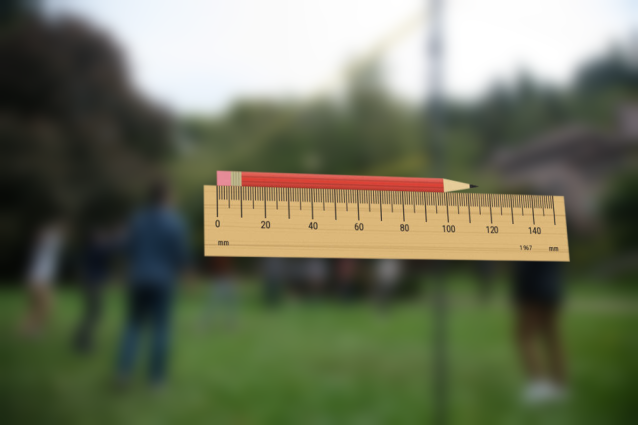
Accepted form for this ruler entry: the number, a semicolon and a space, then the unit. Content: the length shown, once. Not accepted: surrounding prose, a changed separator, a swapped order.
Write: 115; mm
